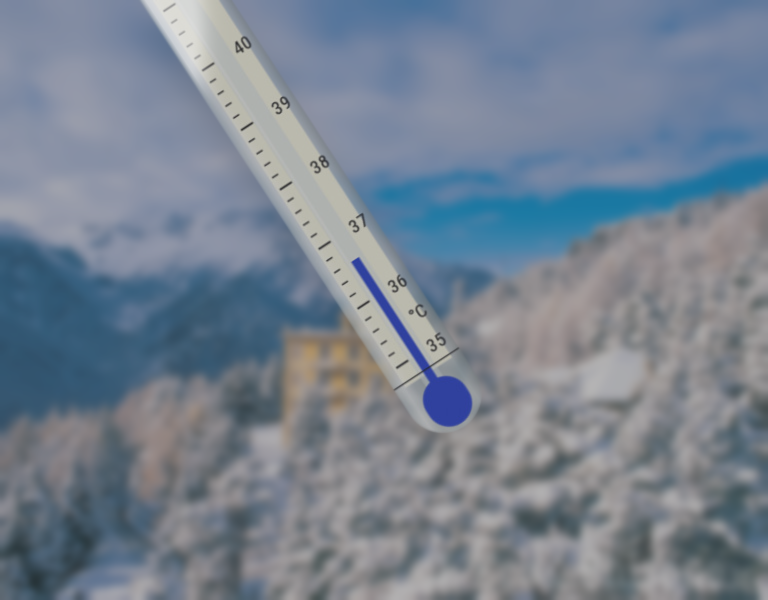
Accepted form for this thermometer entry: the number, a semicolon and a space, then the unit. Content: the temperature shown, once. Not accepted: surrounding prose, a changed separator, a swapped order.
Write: 36.6; °C
